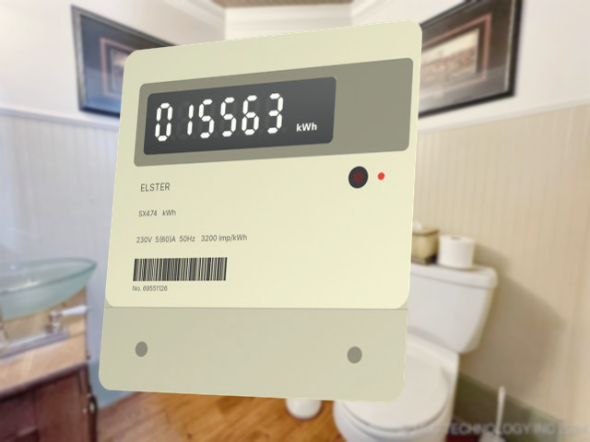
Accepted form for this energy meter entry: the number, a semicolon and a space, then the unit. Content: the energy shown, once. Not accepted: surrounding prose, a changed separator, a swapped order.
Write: 15563; kWh
